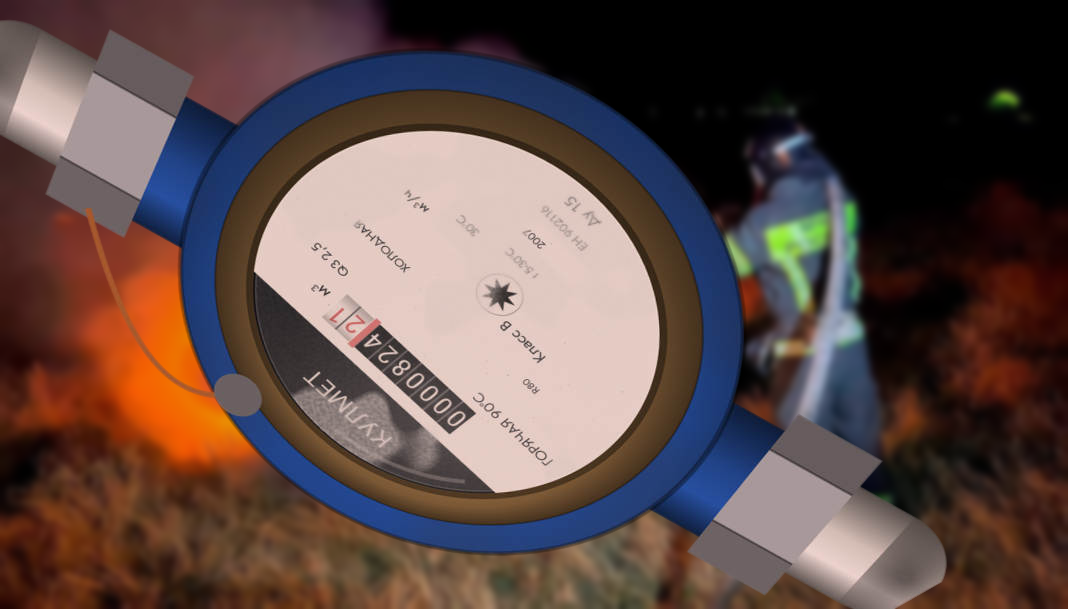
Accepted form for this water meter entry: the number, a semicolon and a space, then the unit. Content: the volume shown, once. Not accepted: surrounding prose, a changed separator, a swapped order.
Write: 824.21; m³
